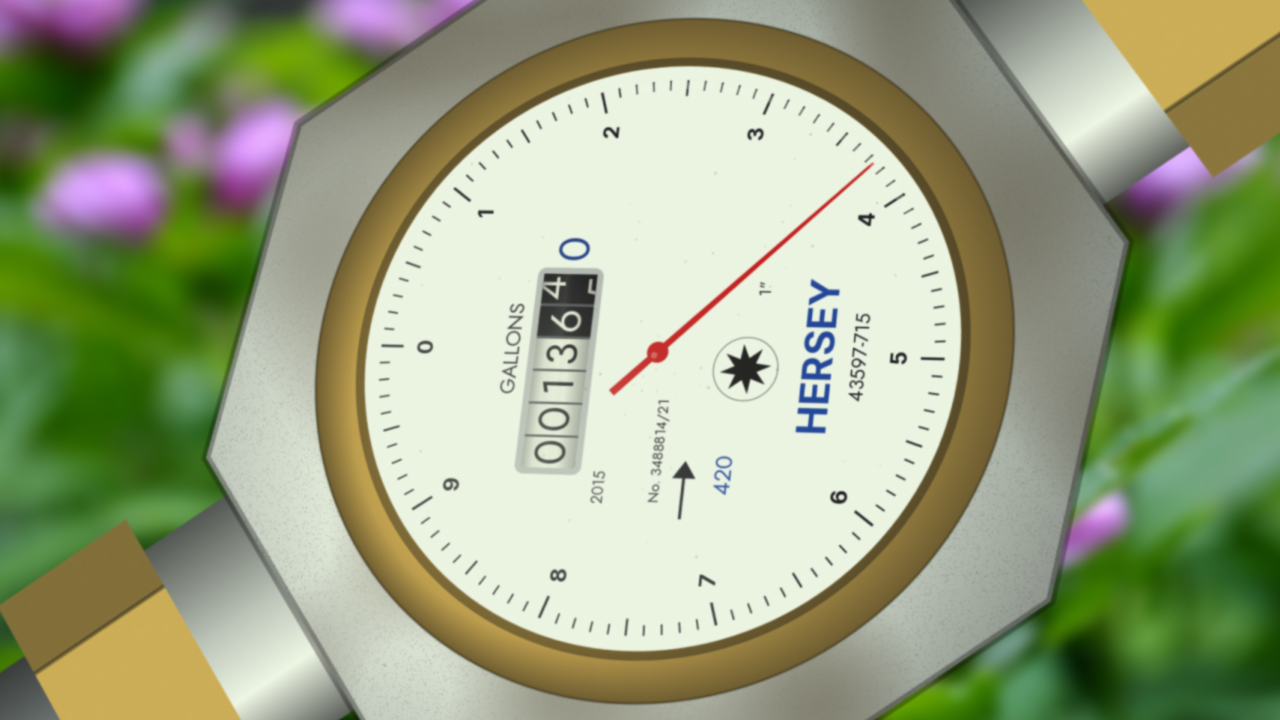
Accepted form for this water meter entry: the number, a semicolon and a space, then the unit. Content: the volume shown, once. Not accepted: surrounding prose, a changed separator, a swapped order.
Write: 13643.7; gal
